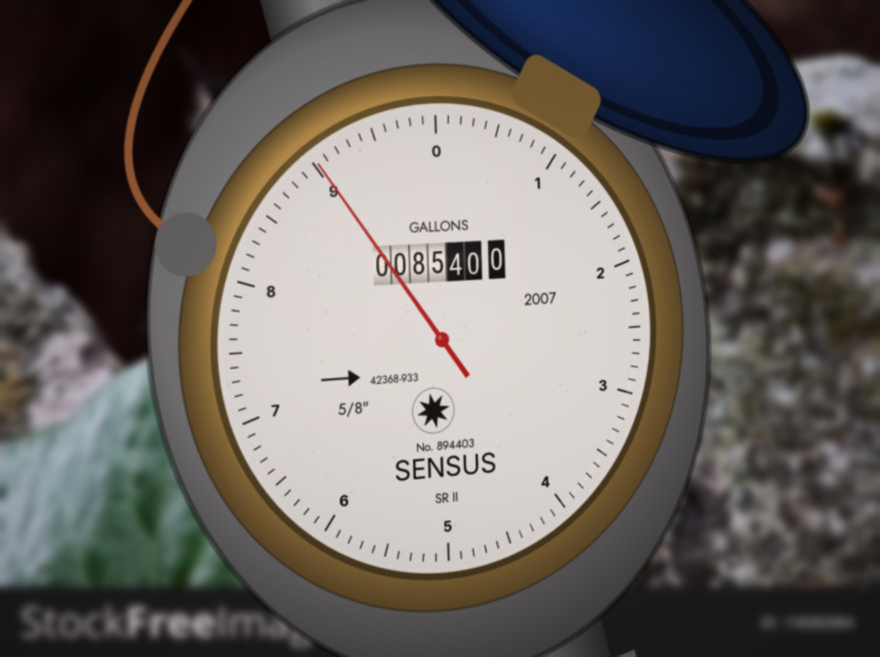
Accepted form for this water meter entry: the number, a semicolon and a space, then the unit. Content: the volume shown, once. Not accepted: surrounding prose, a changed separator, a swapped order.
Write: 85399.0; gal
